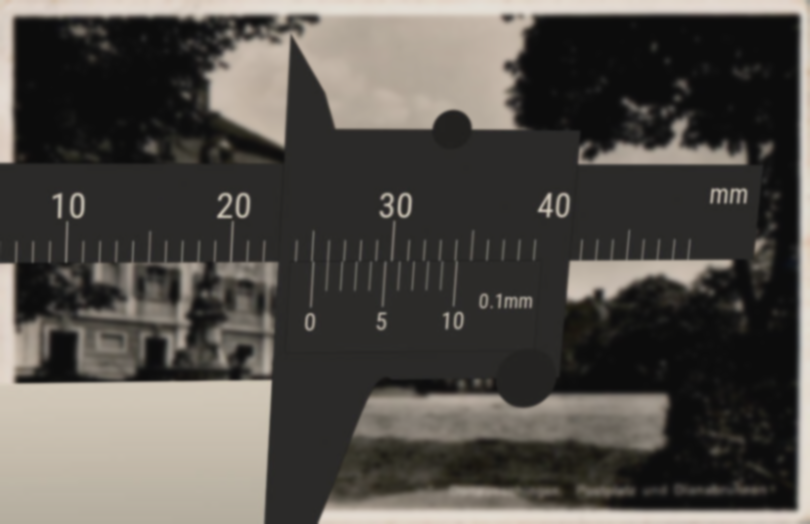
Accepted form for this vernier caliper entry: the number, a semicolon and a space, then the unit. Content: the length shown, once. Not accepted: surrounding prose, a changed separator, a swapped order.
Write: 25.1; mm
